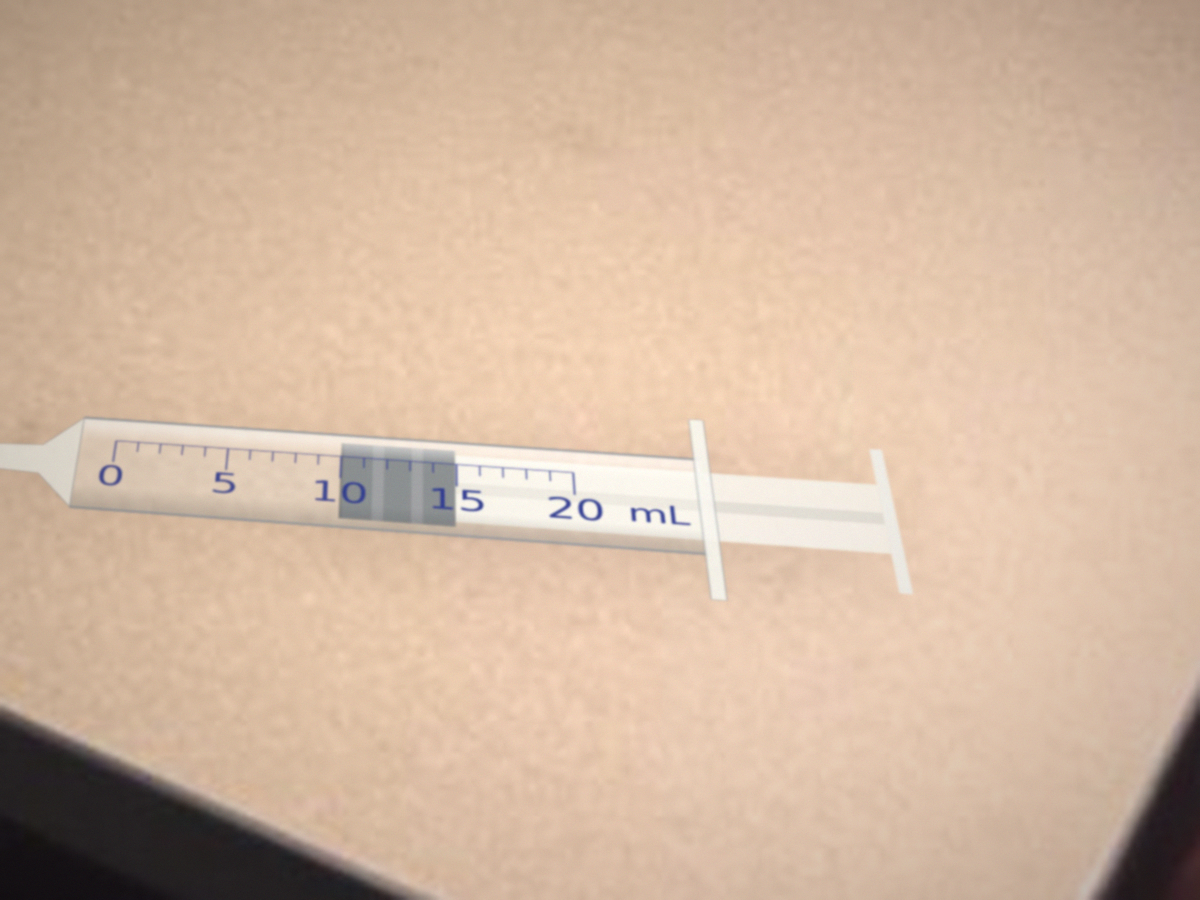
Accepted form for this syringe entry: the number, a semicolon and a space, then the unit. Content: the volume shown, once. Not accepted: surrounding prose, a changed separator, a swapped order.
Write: 10; mL
